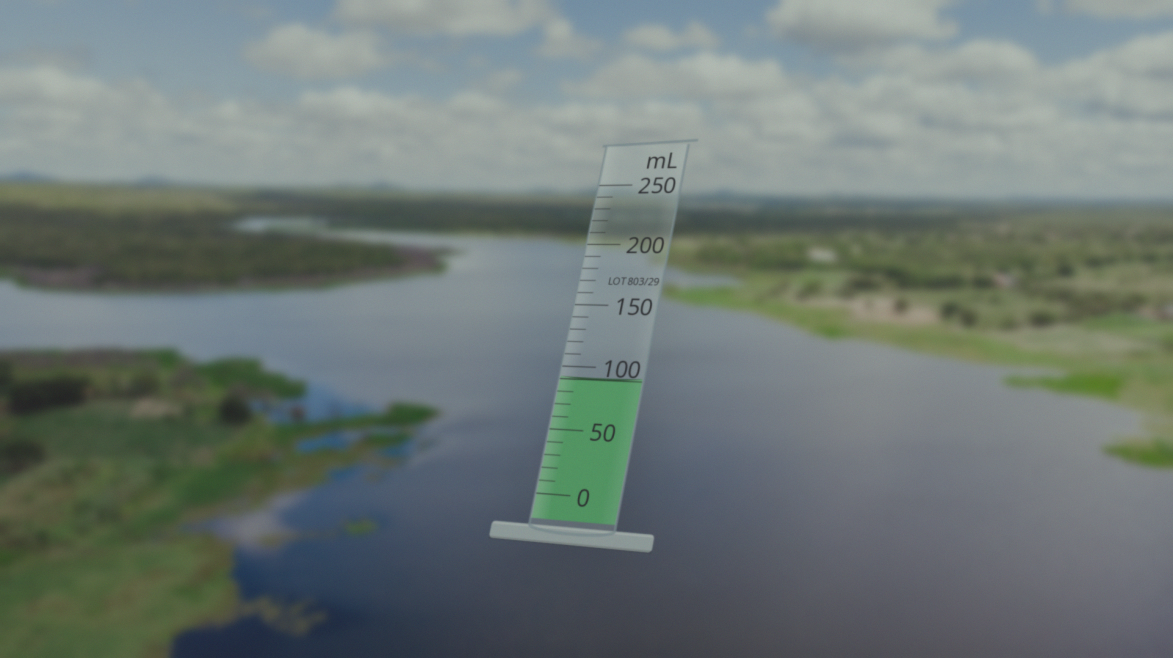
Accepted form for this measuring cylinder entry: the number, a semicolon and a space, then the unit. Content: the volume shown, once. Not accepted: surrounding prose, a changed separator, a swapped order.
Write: 90; mL
